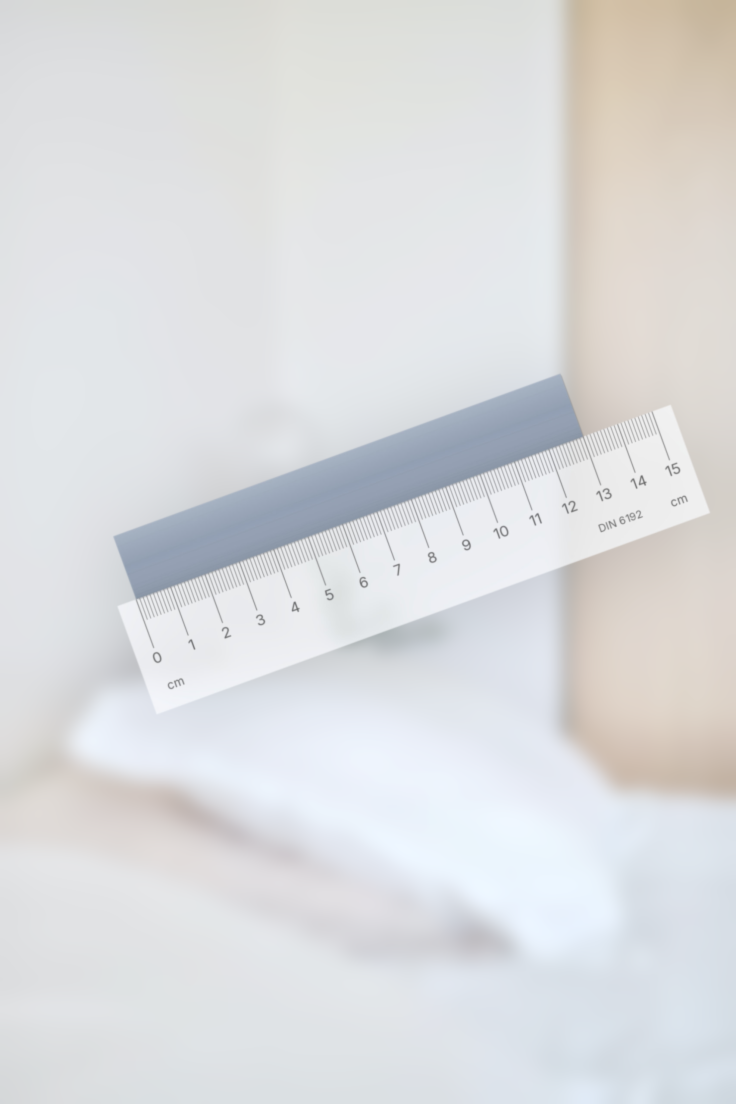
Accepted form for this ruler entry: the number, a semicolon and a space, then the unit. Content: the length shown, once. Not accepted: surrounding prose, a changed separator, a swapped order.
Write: 13; cm
